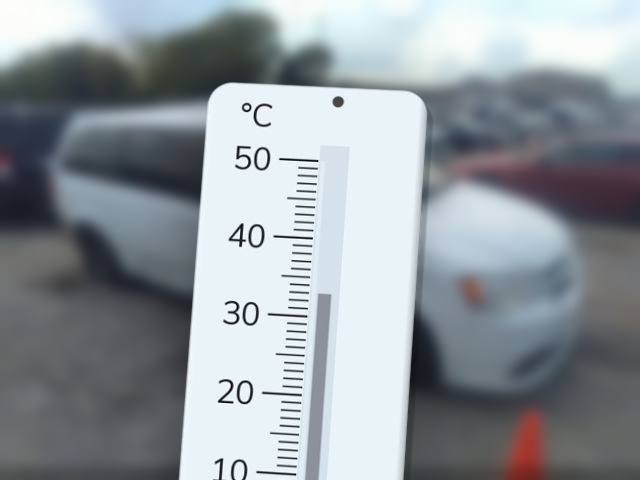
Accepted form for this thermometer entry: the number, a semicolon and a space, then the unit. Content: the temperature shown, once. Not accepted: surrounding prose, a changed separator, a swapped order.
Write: 33; °C
